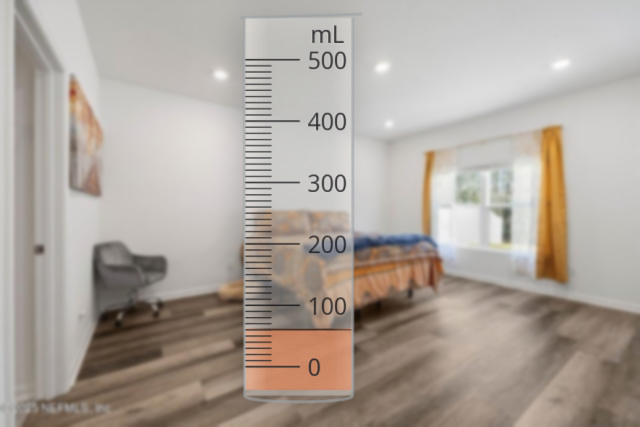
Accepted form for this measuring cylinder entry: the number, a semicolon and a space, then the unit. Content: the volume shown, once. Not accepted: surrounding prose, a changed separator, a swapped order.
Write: 60; mL
